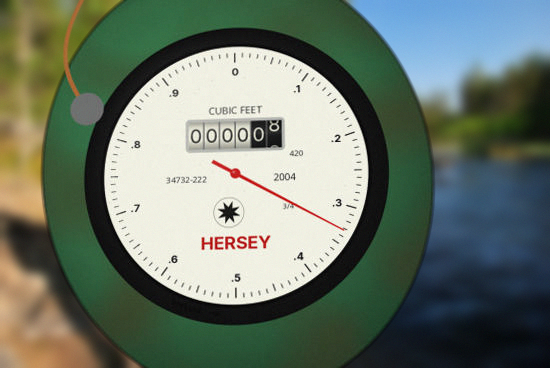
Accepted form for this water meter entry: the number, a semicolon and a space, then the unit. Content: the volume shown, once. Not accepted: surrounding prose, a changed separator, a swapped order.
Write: 8.33; ft³
